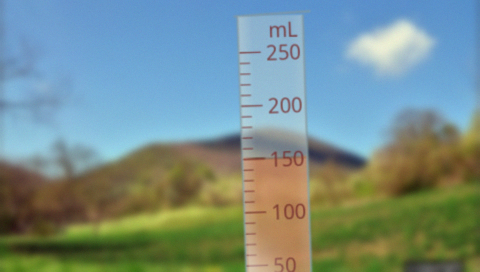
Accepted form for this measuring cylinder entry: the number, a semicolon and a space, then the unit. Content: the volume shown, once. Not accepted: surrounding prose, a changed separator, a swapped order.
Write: 150; mL
